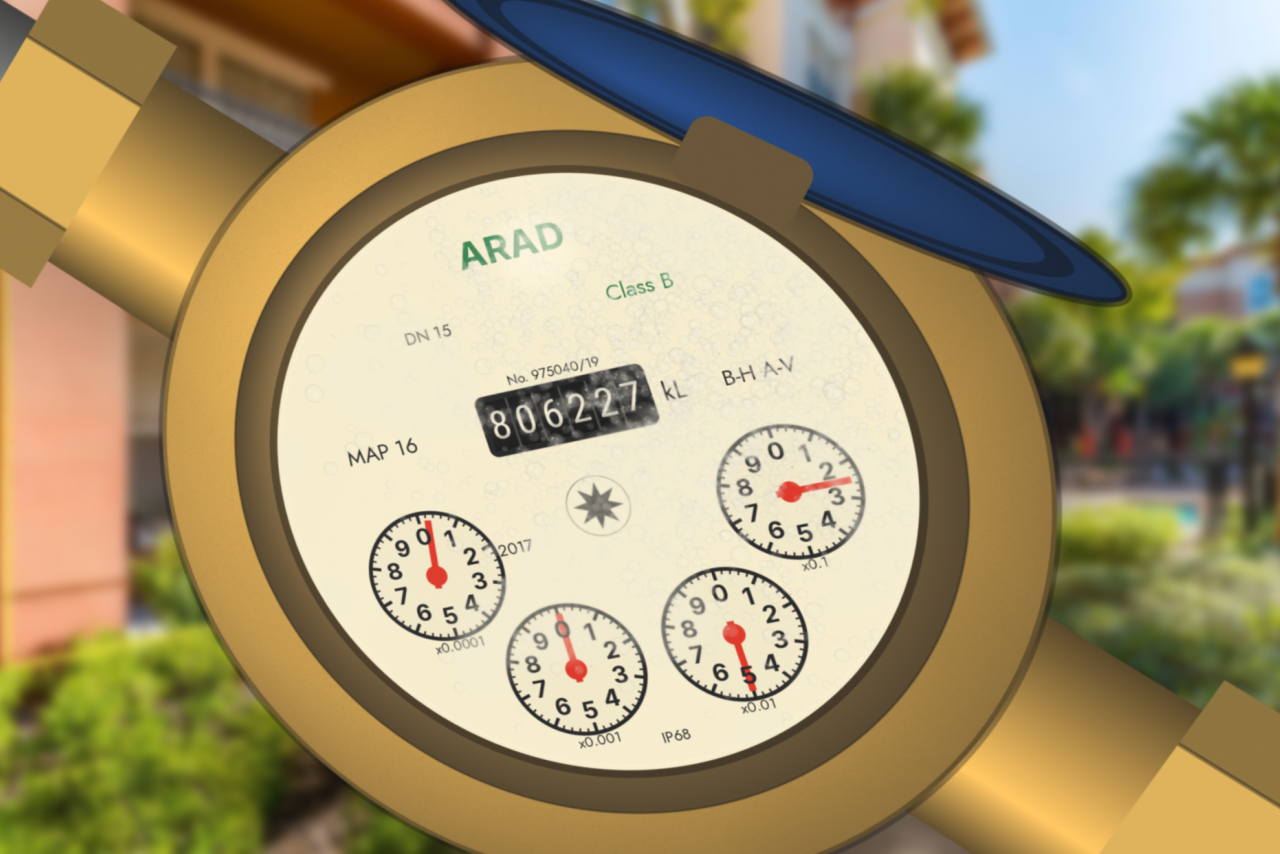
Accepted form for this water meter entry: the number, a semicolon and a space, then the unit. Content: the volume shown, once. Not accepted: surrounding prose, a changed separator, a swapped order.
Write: 806227.2500; kL
